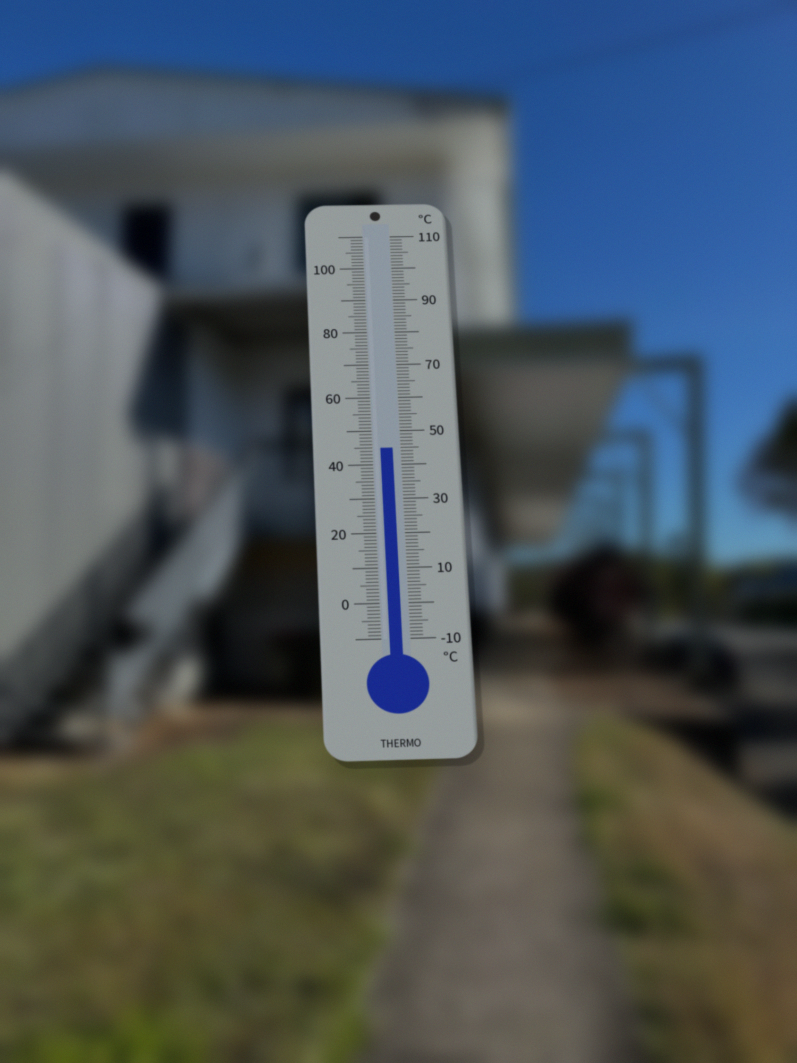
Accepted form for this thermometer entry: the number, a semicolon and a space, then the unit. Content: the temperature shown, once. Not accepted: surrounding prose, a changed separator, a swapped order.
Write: 45; °C
